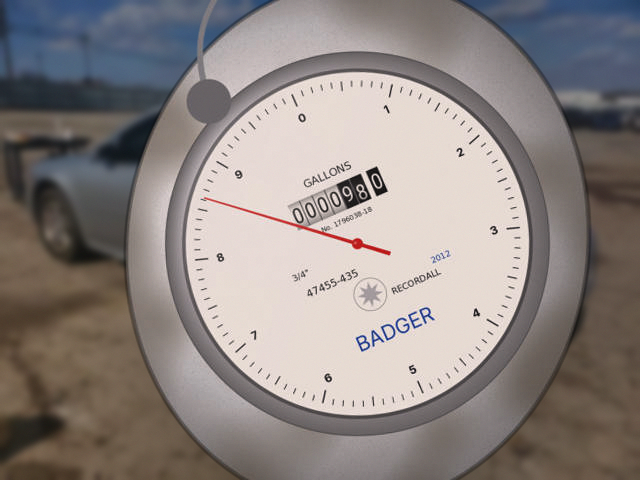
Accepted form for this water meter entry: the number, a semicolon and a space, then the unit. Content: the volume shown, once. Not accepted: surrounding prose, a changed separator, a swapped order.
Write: 978.6; gal
